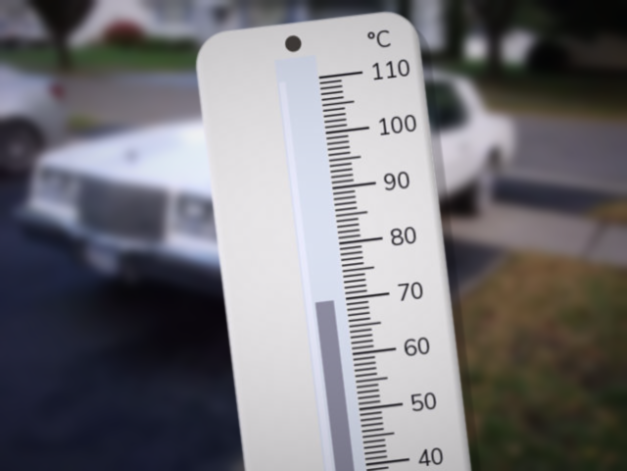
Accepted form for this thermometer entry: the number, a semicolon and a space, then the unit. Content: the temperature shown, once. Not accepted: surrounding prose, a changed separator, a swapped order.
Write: 70; °C
